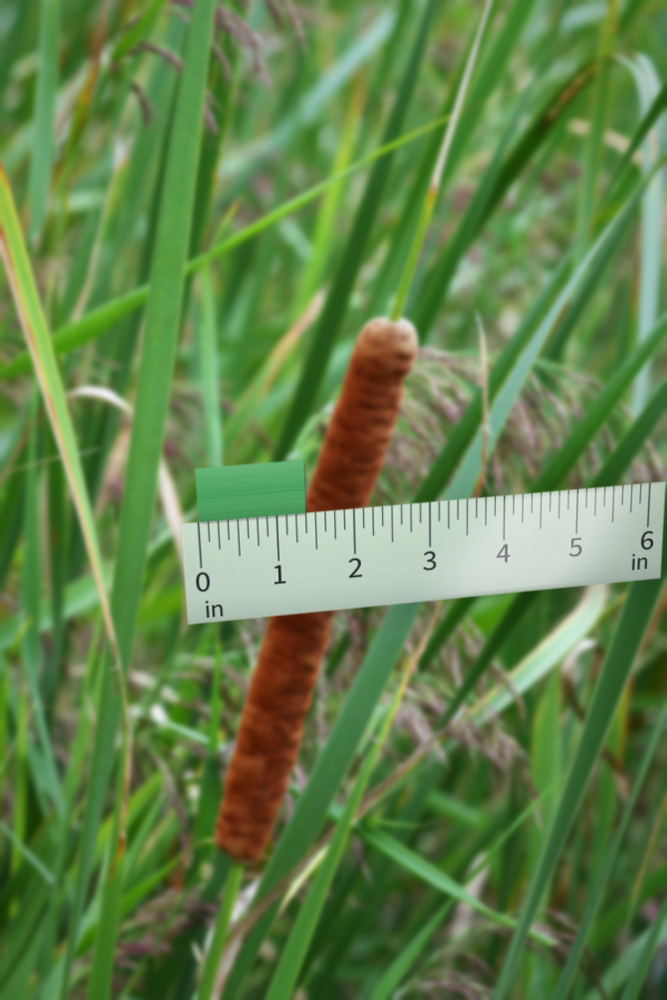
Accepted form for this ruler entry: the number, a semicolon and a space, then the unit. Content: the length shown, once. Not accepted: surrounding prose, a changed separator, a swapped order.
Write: 1.375; in
